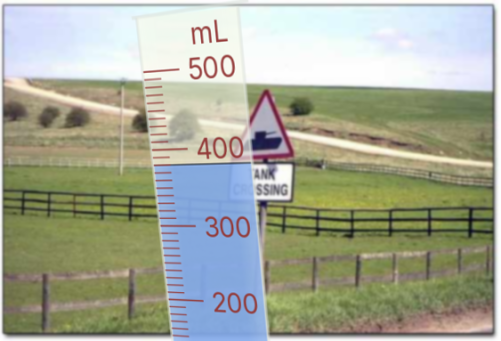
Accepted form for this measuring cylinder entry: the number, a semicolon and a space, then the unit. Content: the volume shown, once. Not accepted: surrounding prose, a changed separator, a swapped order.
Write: 380; mL
